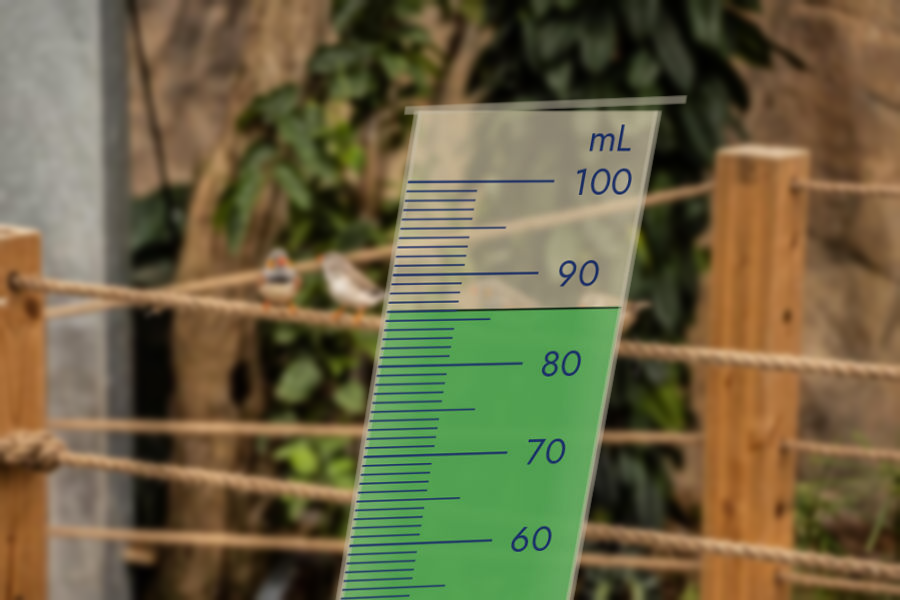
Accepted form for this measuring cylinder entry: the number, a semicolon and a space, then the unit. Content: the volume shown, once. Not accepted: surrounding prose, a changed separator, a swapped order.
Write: 86; mL
